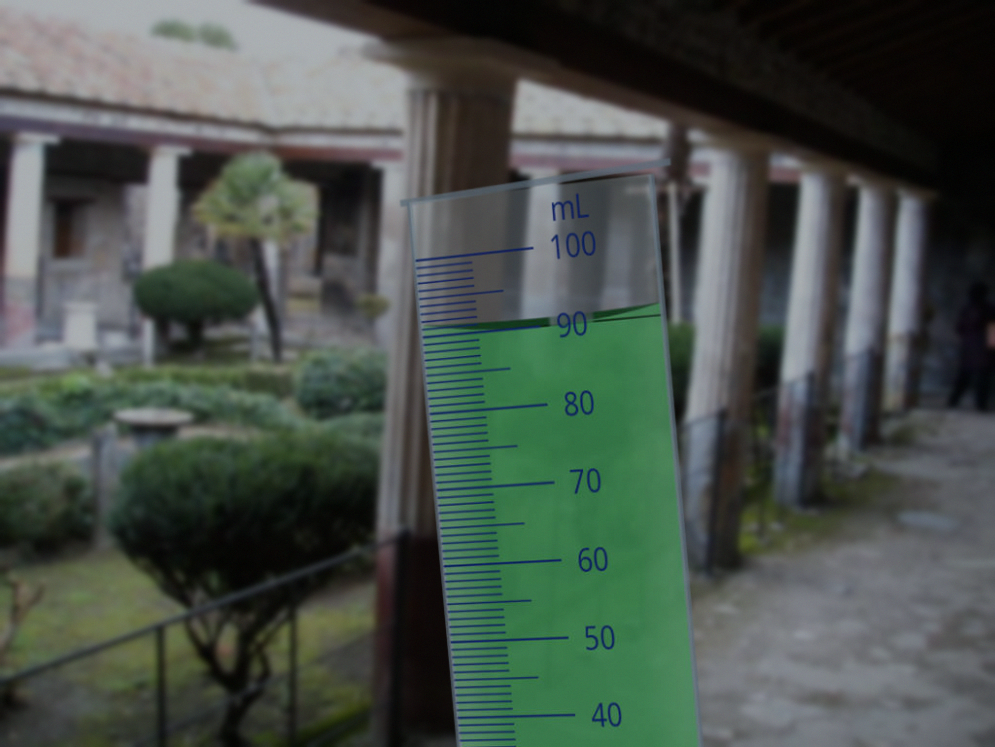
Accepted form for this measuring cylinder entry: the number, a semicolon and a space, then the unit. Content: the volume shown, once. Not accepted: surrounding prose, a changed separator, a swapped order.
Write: 90; mL
